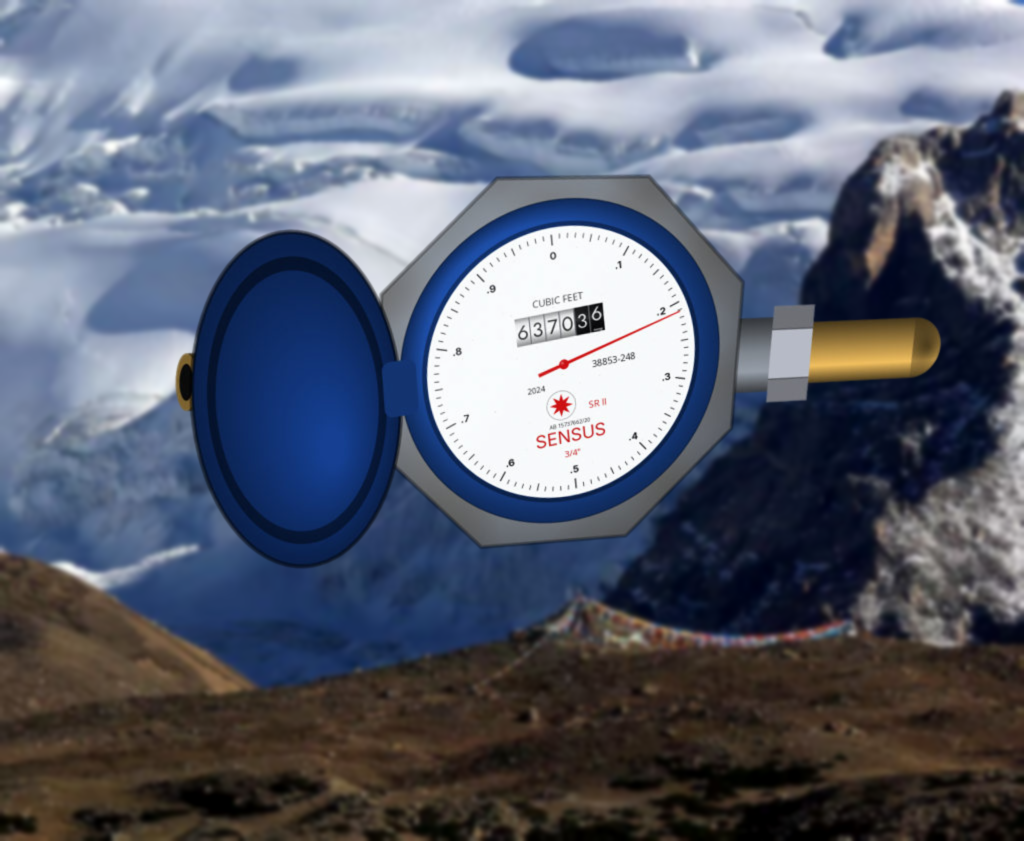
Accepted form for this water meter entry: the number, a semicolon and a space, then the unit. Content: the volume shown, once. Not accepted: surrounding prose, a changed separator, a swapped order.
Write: 637036.21; ft³
